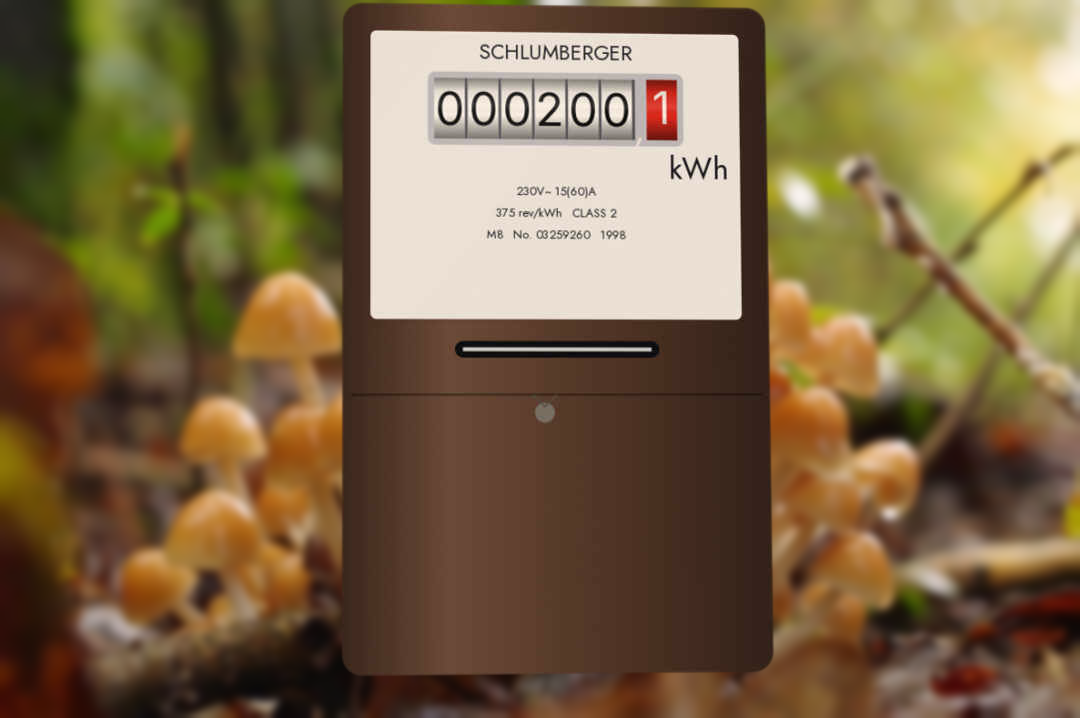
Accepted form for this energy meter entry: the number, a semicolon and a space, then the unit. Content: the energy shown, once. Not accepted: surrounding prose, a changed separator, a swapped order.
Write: 200.1; kWh
